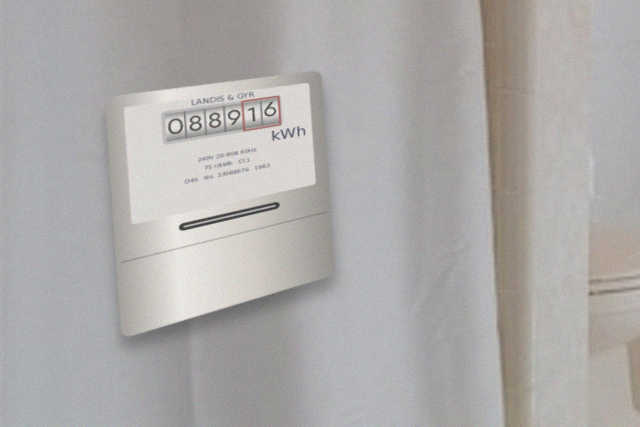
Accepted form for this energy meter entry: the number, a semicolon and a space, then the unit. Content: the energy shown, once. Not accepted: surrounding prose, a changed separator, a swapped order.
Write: 889.16; kWh
